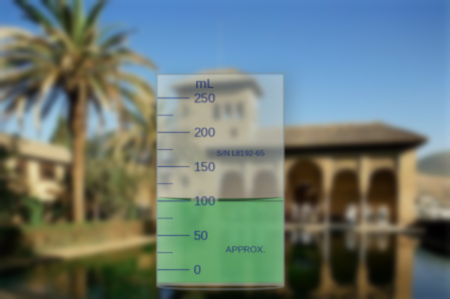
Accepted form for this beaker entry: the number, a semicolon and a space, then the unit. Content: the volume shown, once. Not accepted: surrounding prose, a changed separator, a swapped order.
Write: 100; mL
